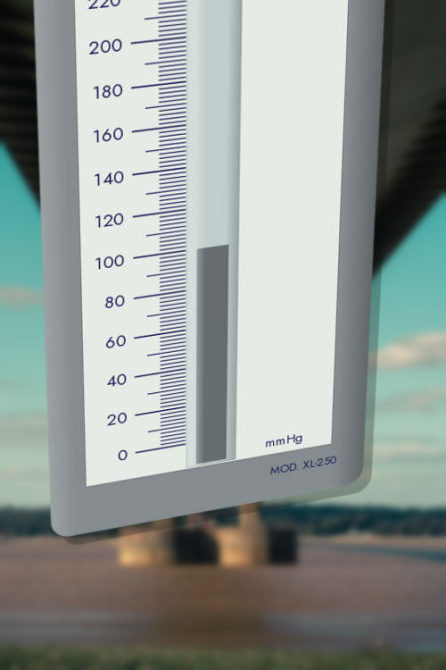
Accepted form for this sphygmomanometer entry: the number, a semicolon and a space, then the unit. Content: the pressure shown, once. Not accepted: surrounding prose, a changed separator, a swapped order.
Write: 100; mmHg
